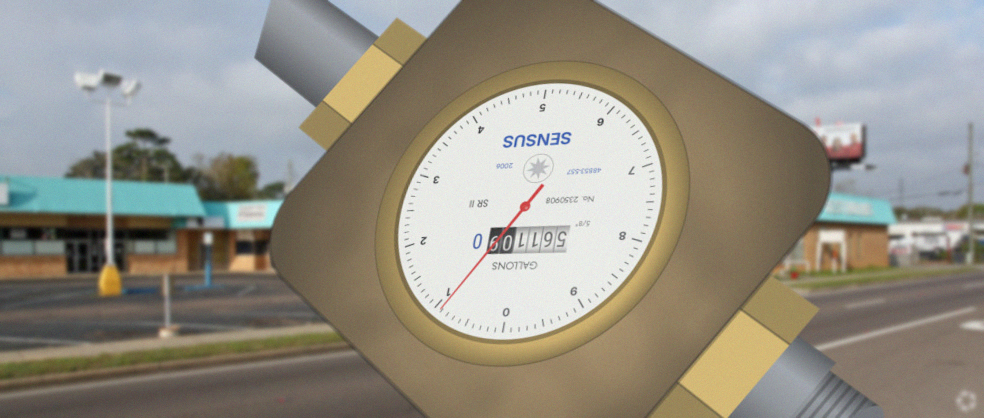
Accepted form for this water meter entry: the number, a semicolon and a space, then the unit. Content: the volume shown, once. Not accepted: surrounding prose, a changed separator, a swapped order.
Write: 5611090.9; gal
